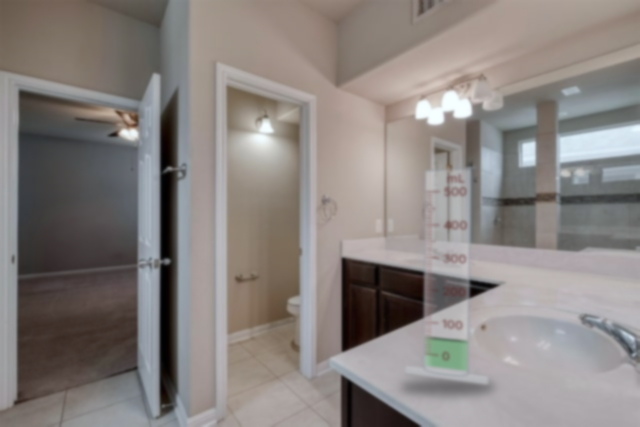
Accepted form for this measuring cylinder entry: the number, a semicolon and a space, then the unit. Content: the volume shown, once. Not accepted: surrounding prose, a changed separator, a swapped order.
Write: 50; mL
